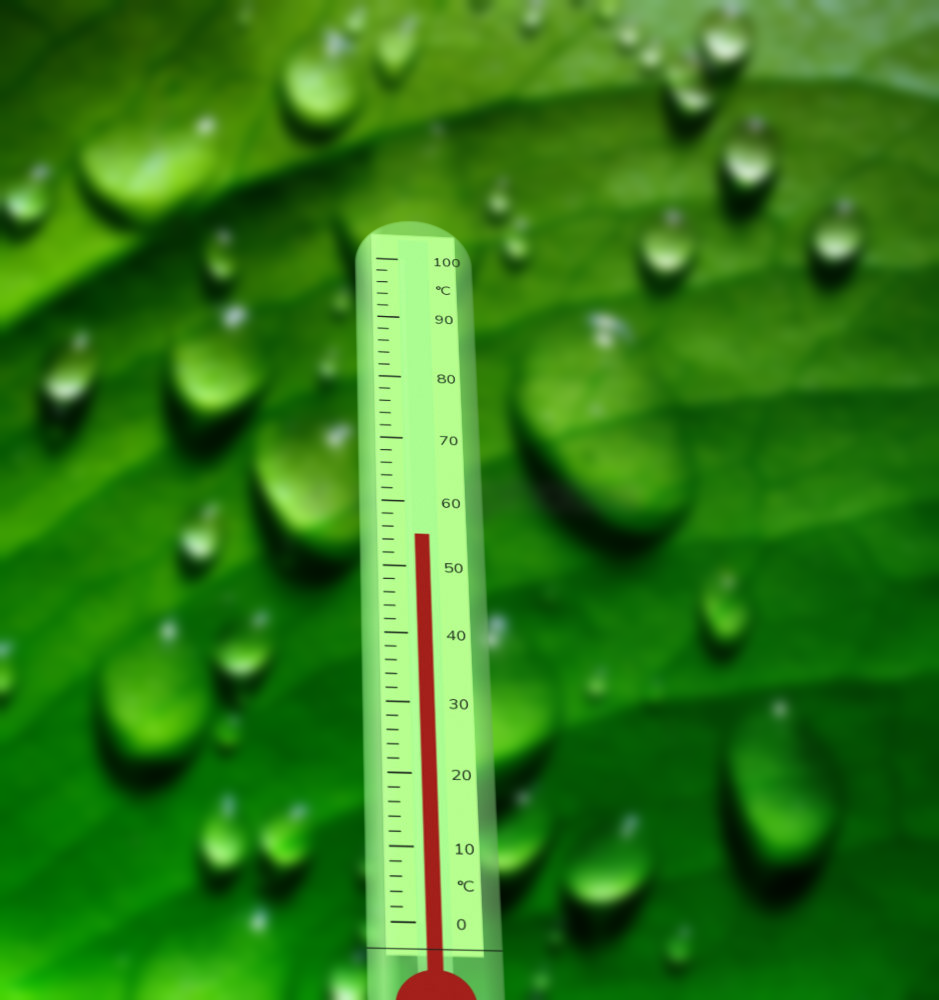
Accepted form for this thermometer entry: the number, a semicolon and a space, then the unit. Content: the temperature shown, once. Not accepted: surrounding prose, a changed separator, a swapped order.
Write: 55; °C
